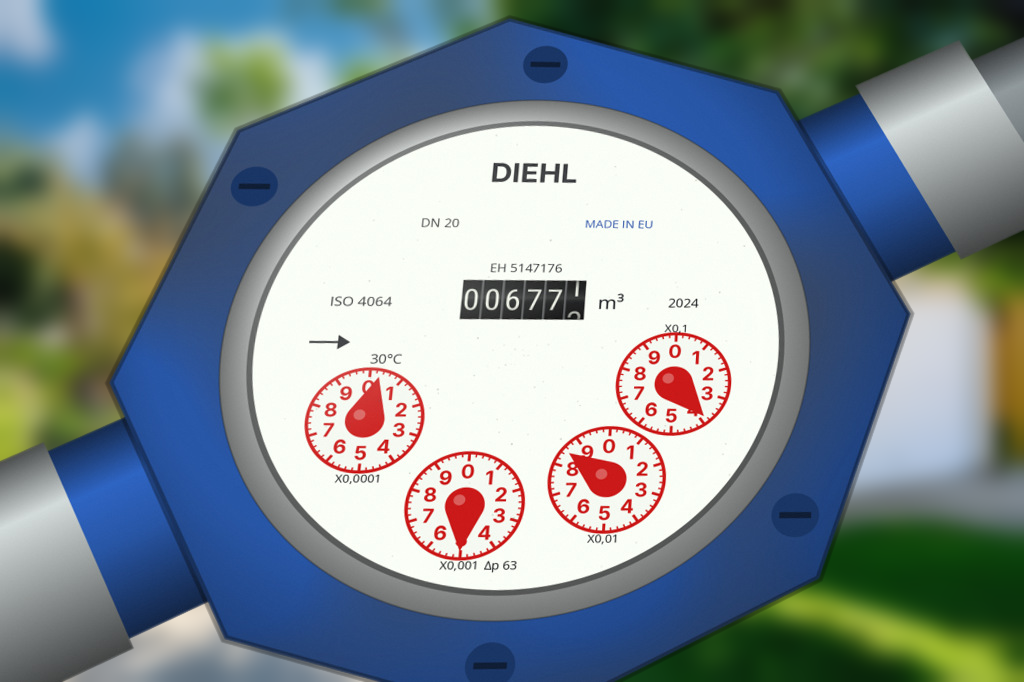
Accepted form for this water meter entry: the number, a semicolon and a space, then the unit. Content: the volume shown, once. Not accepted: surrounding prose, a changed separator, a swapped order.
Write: 6771.3850; m³
